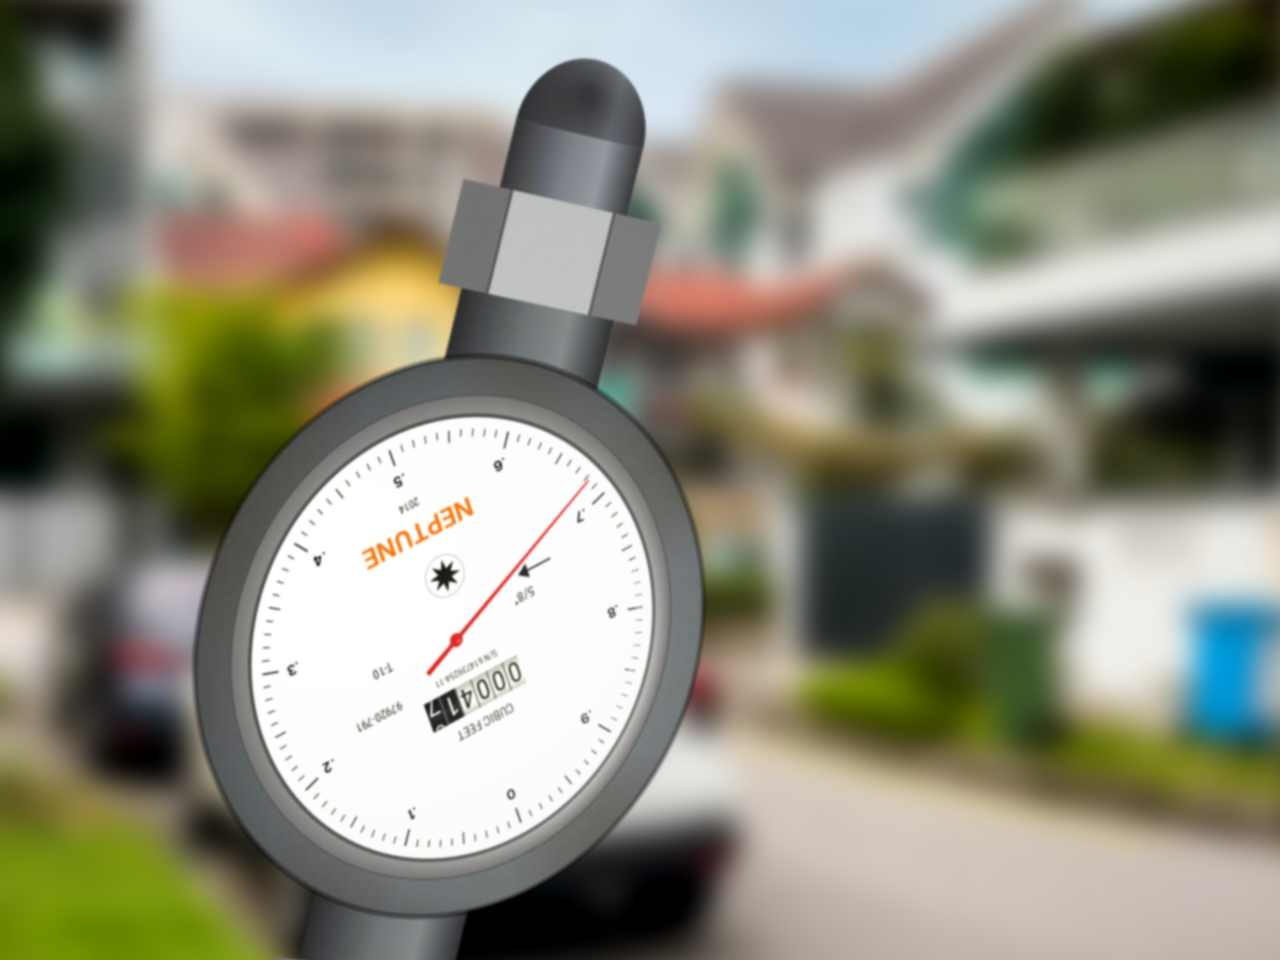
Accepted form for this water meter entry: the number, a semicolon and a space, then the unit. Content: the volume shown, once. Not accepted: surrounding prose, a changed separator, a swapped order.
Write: 416.68; ft³
